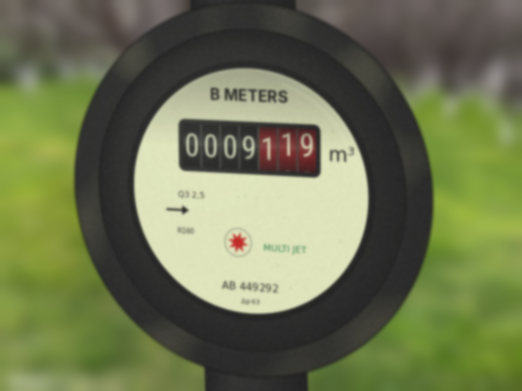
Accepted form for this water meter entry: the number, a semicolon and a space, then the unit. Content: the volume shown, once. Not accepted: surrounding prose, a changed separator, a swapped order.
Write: 9.119; m³
